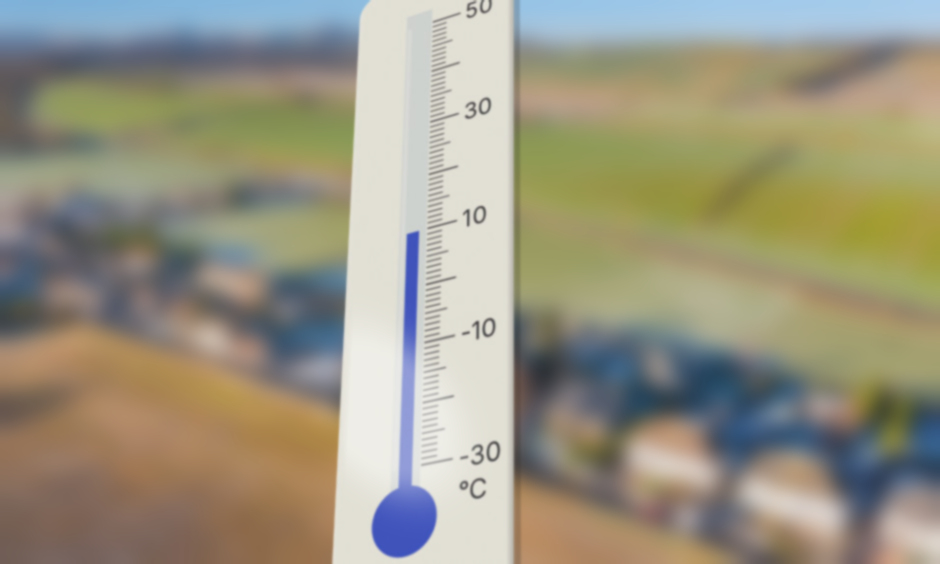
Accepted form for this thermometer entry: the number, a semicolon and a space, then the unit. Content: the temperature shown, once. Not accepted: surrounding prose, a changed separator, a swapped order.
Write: 10; °C
